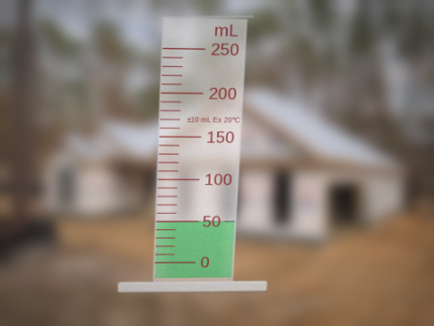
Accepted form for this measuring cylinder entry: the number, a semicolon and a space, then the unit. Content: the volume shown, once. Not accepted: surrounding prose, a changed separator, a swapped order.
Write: 50; mL
